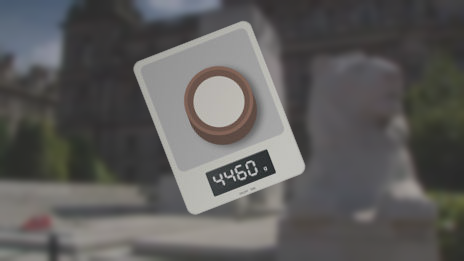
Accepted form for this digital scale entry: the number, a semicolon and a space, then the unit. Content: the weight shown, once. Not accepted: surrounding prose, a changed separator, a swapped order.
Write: 4460; g
